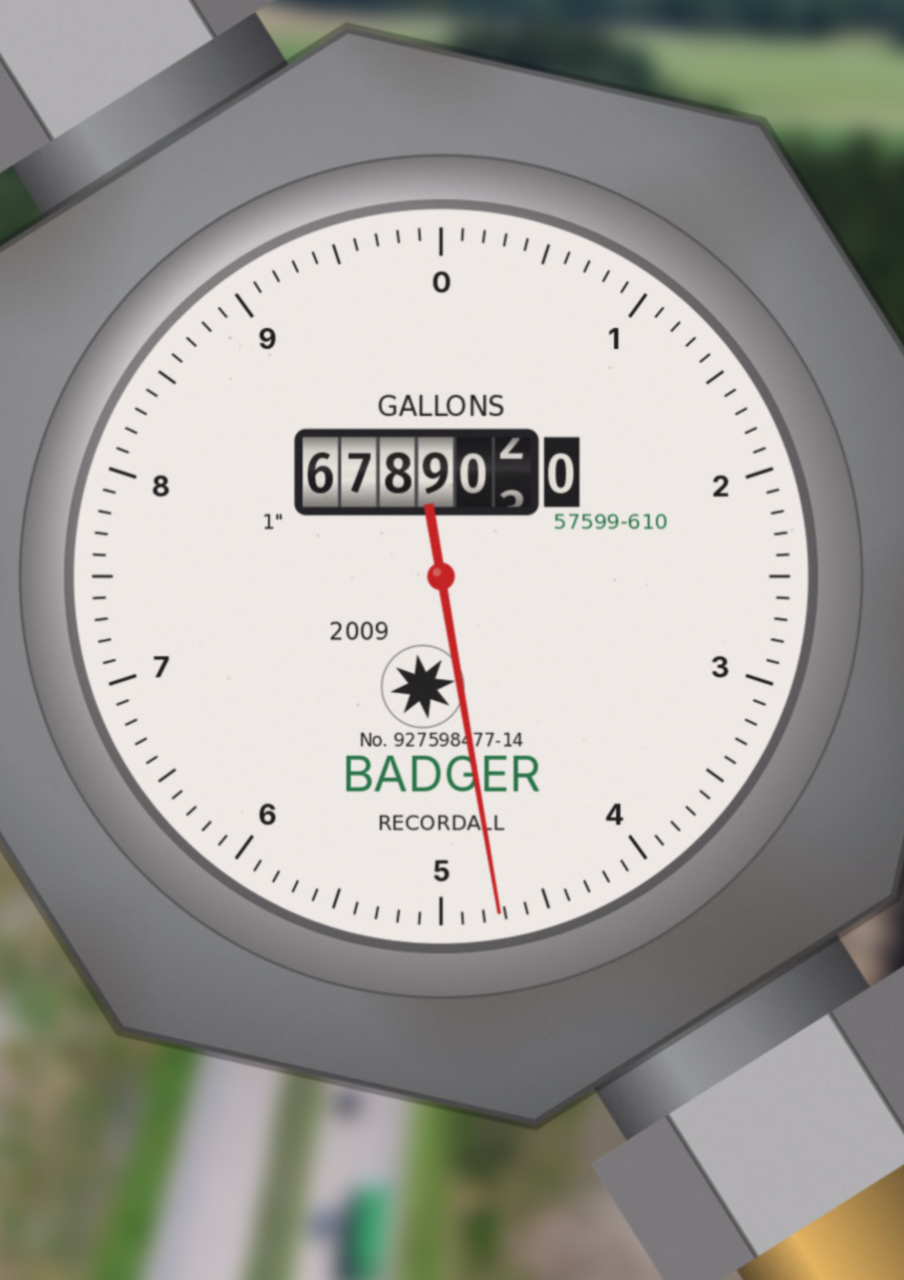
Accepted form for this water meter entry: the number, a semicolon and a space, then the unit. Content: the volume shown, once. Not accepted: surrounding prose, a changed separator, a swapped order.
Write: 6789024.7; gal
